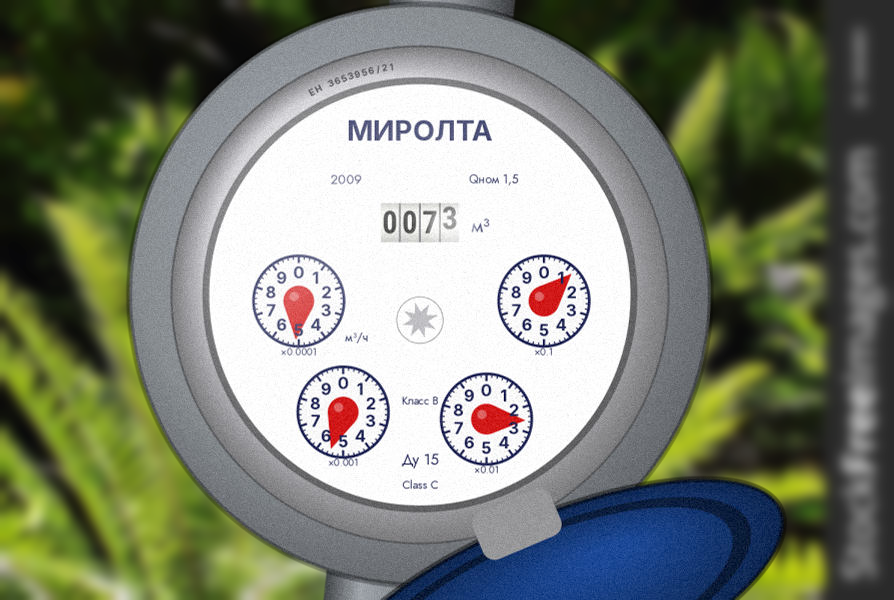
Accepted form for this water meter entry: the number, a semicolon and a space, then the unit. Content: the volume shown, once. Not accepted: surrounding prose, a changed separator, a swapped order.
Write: 73.1255; m³
